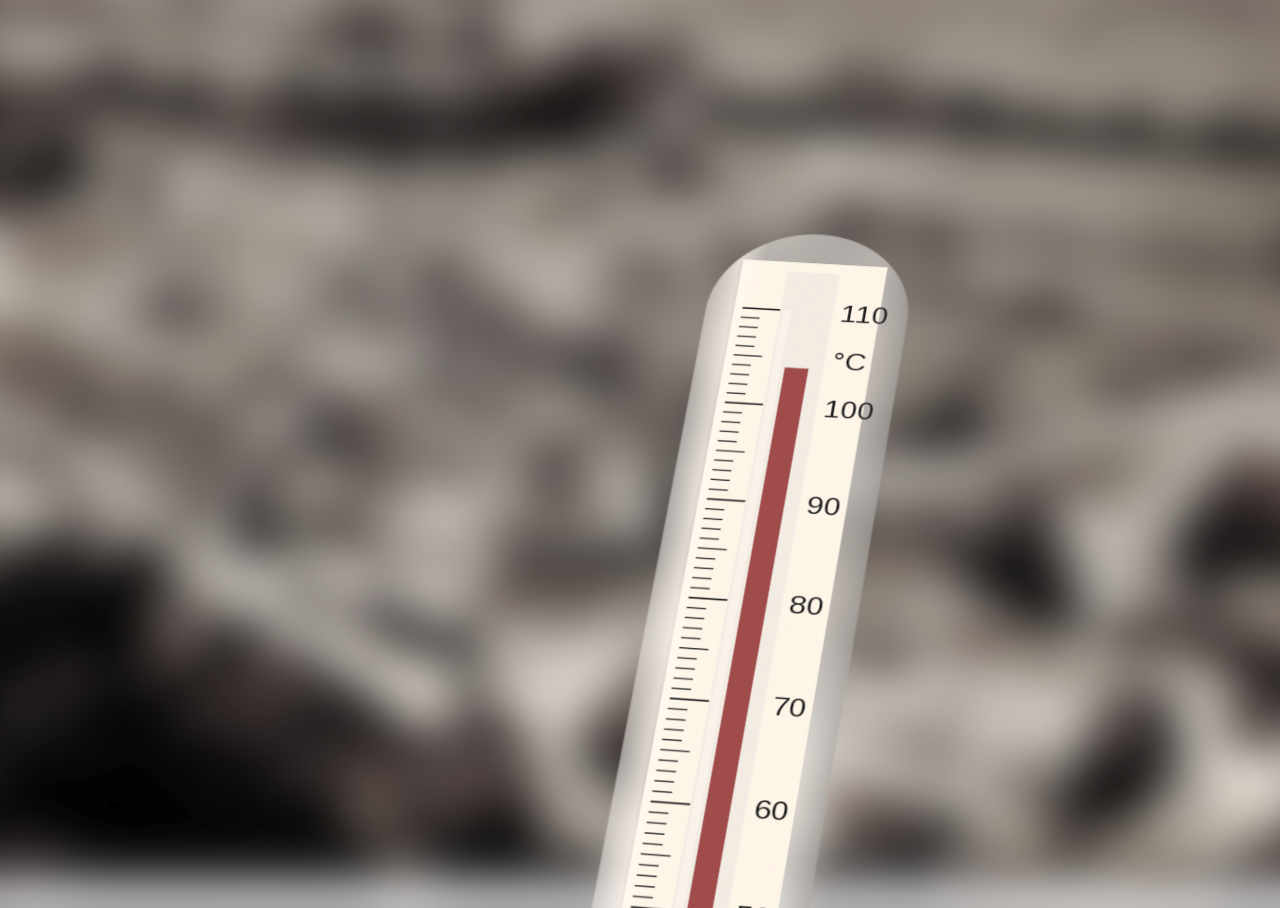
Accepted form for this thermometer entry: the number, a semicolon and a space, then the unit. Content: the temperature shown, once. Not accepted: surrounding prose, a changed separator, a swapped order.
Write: 104; °C
